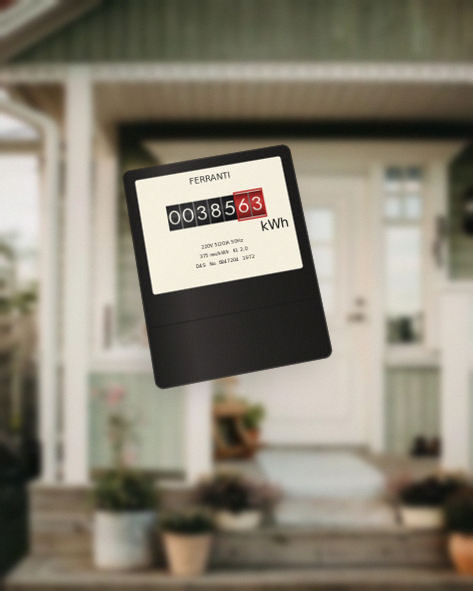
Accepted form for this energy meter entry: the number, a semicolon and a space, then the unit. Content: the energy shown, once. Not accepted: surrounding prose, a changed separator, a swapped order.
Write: 385.63; kWh
